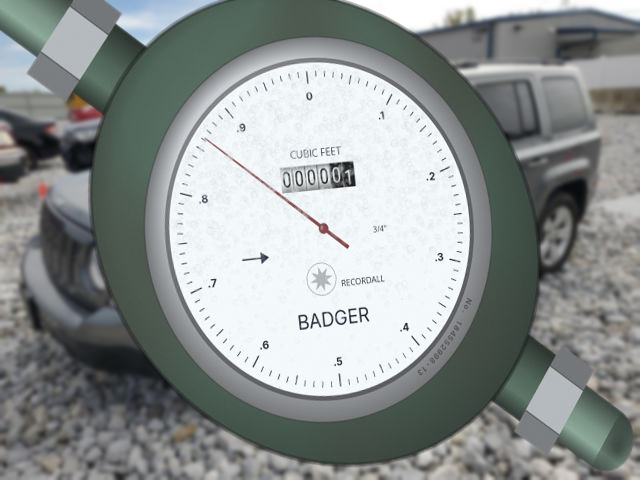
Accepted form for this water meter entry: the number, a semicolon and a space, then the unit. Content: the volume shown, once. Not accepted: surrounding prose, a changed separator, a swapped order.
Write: 0.86; ft³
